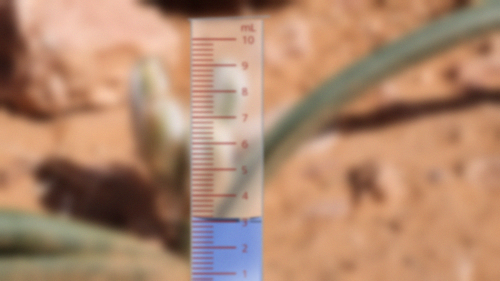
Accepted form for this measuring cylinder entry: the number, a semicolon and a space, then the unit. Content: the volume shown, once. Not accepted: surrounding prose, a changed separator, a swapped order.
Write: 3; mL
